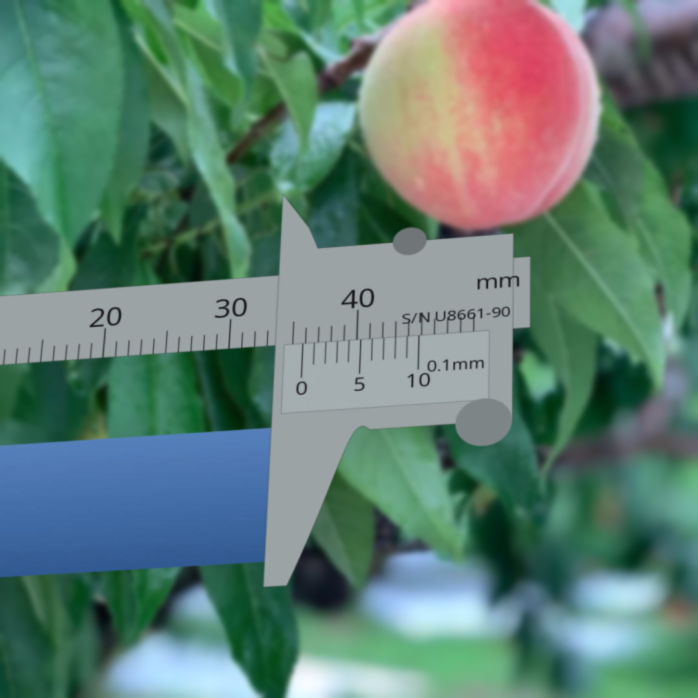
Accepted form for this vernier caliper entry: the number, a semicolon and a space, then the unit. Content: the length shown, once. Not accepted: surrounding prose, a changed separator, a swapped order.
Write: 35.8; mm
